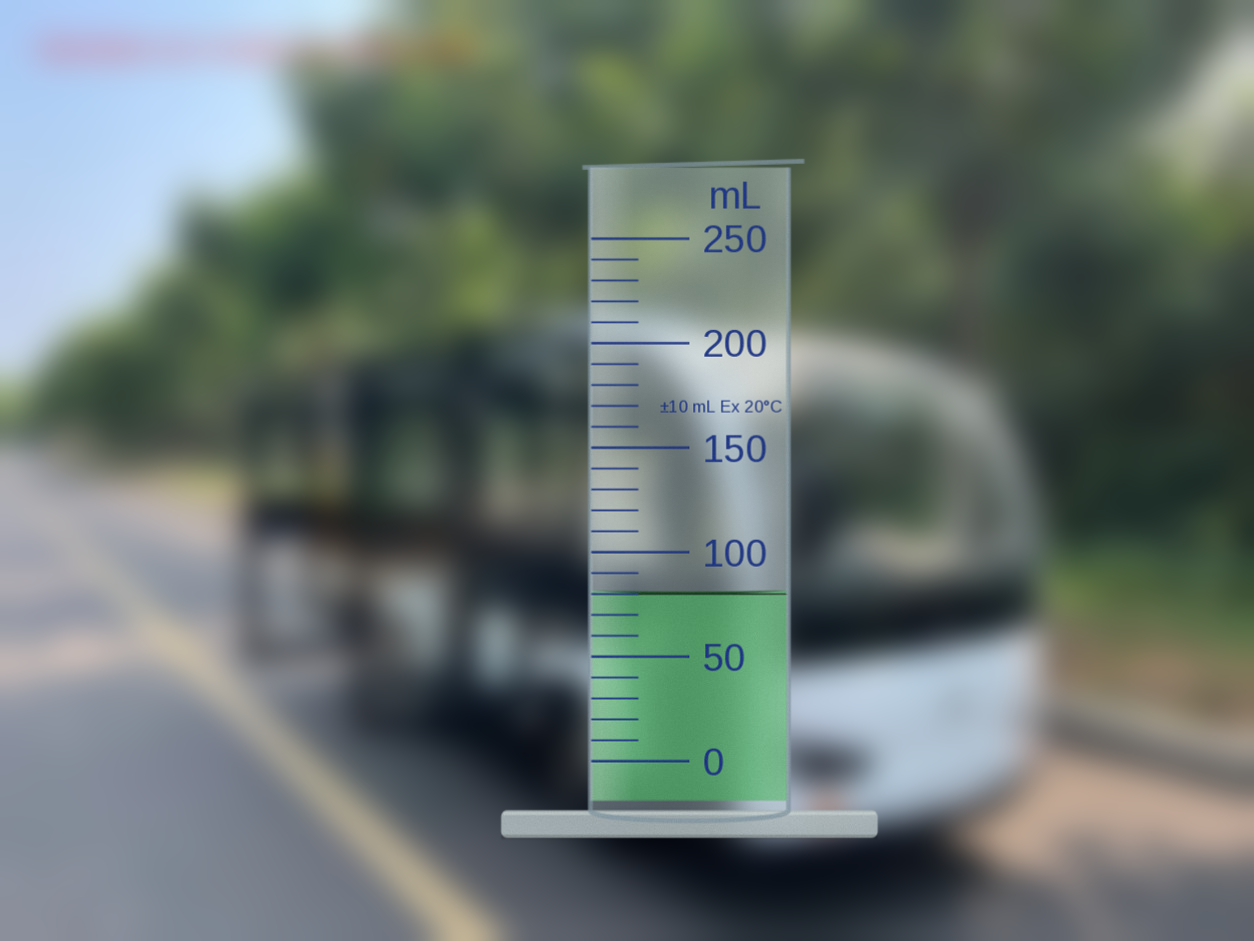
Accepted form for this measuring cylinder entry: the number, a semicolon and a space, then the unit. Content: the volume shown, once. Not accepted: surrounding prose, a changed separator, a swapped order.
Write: 80; mL
